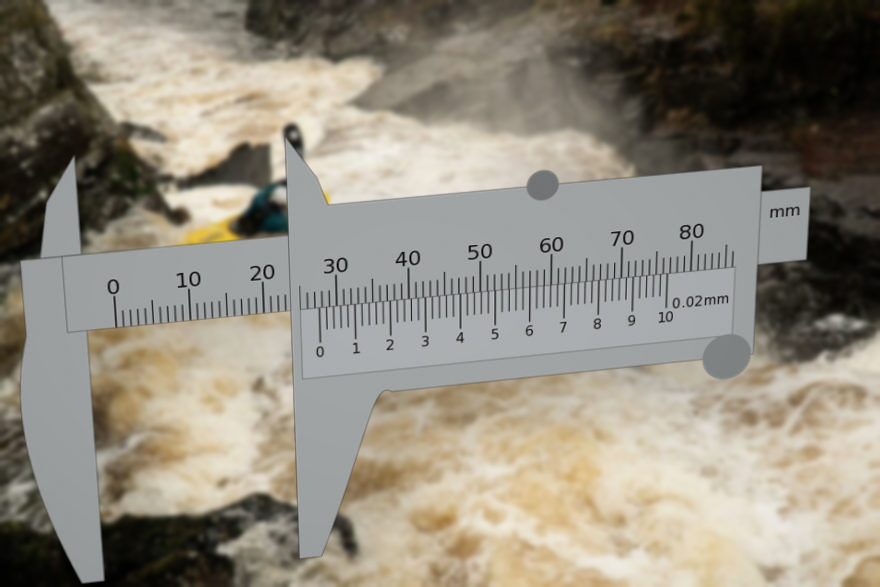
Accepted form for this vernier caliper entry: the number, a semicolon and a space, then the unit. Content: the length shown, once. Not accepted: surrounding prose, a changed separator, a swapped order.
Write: 27.6; mm
